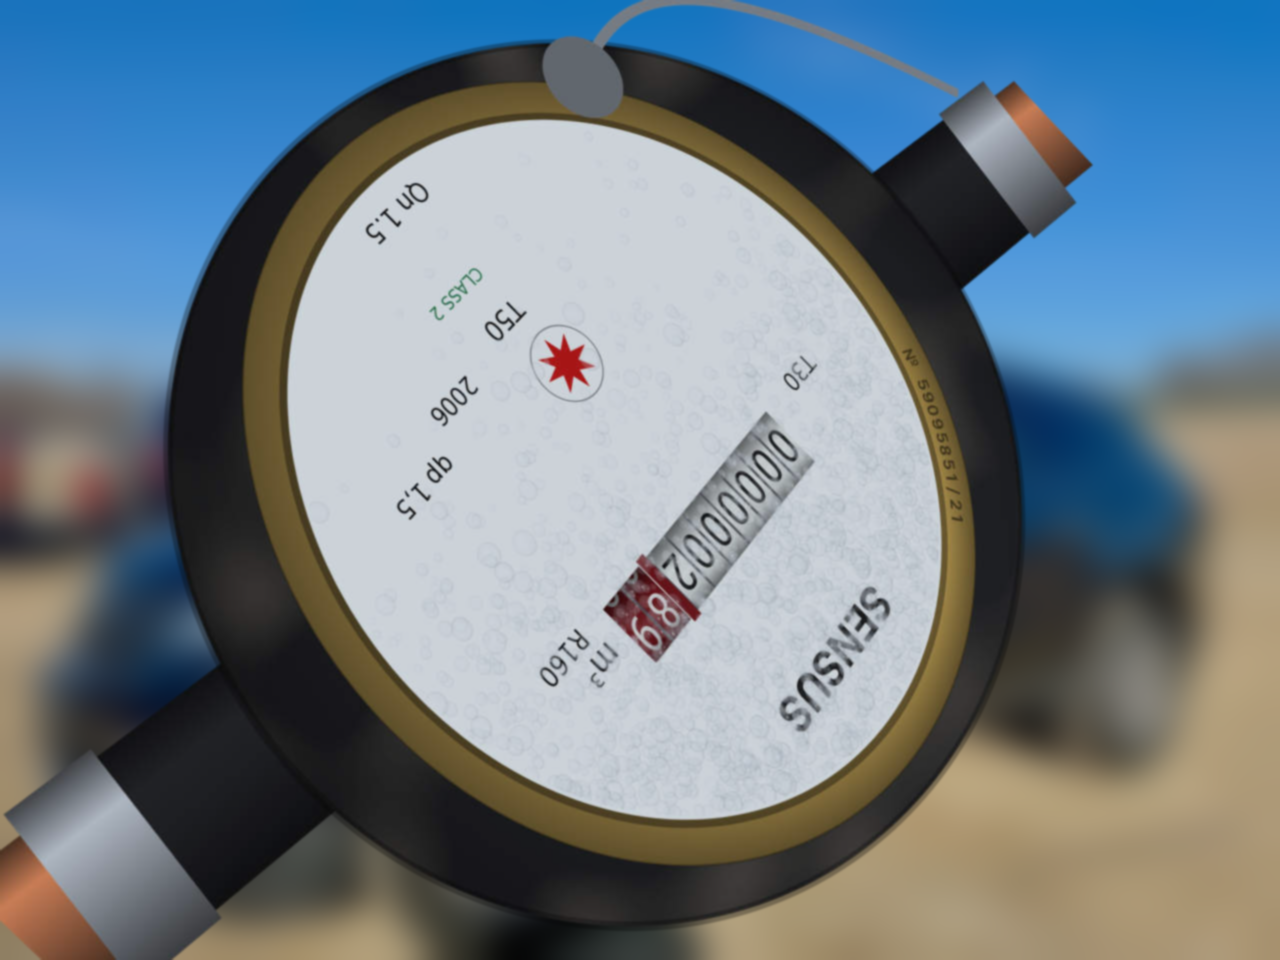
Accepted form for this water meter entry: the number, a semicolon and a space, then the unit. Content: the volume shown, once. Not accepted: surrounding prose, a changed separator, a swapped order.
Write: 2.89; m³
